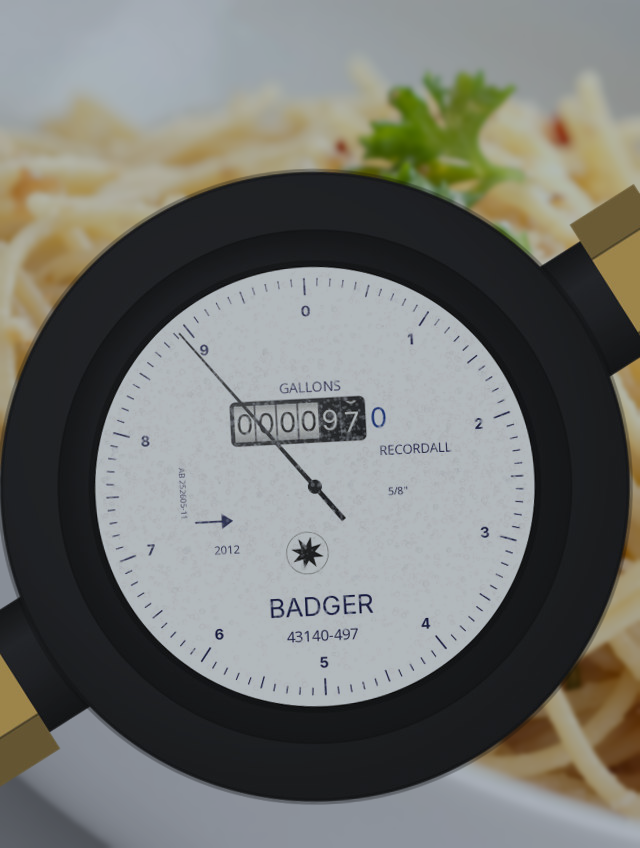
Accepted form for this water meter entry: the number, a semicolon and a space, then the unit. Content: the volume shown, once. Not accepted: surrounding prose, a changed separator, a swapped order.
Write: 968.9; gal
